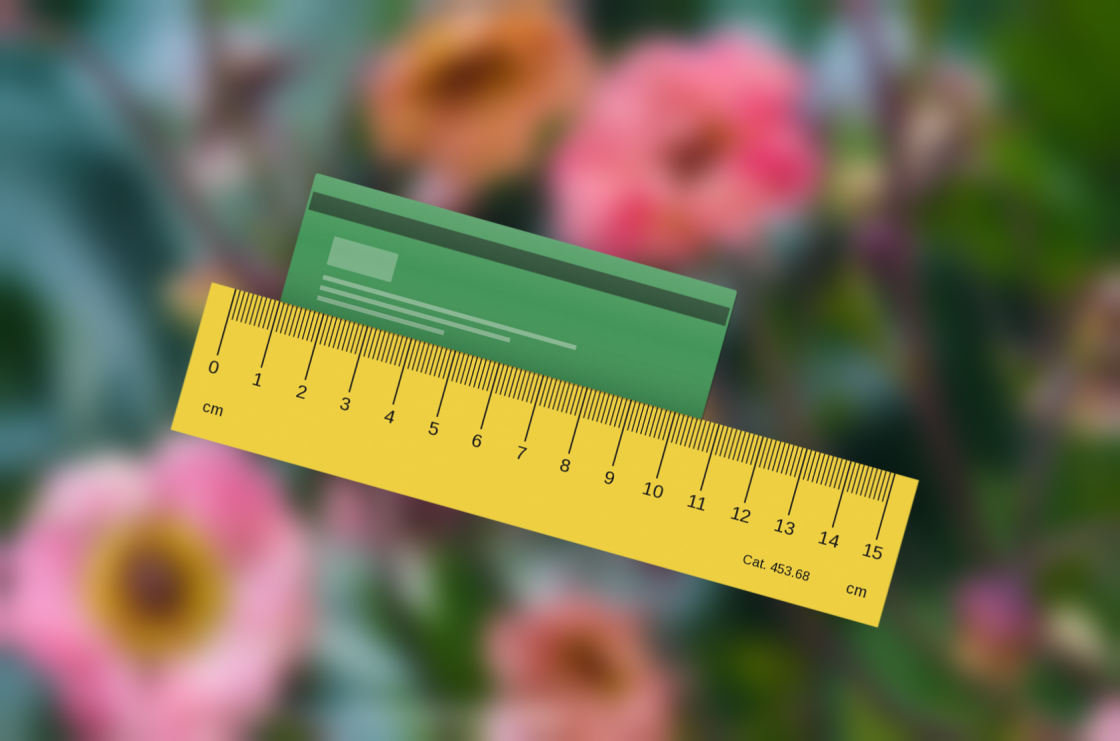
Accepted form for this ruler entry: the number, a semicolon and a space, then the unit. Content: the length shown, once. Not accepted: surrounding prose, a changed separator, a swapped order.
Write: 9.6; cm
